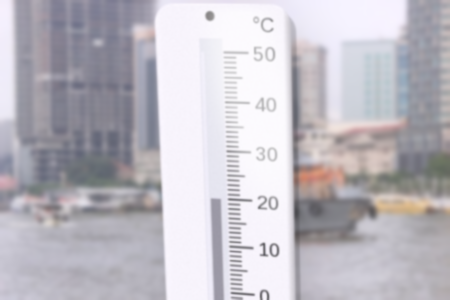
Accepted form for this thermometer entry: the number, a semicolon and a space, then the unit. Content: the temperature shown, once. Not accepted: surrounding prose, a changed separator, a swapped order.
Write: 20; °C
